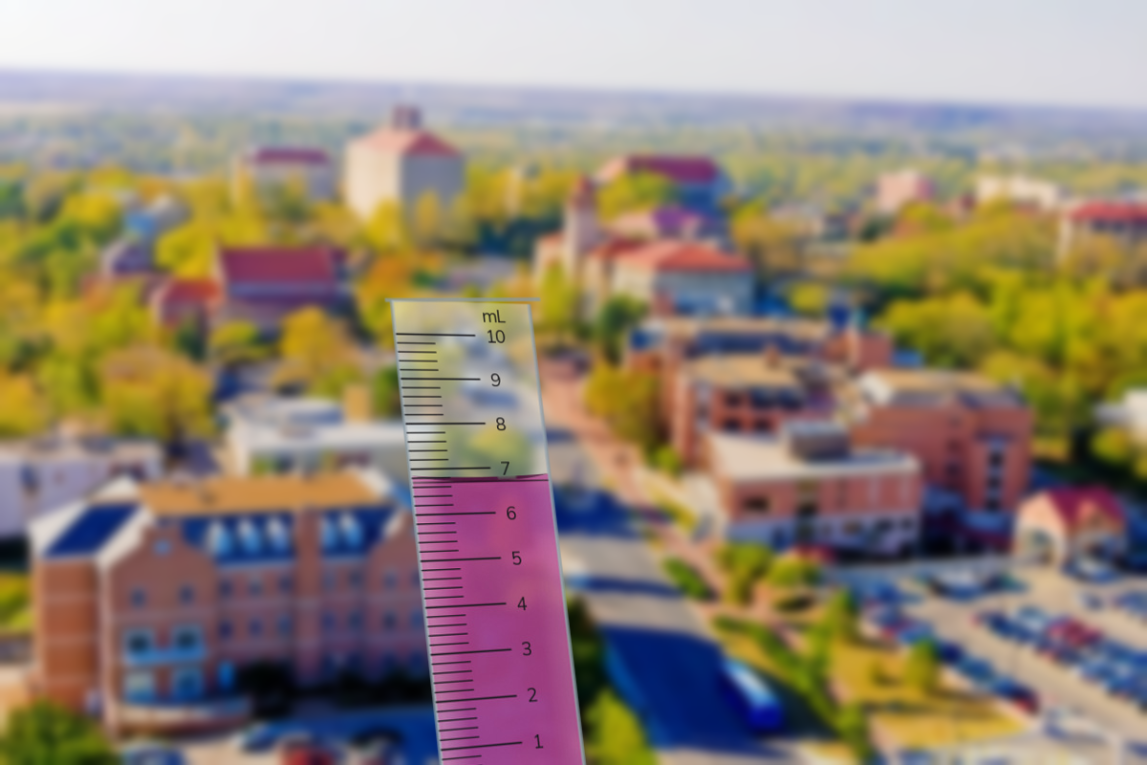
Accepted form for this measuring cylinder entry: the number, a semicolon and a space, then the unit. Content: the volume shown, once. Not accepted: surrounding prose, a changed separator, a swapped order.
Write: 6.7; mL
